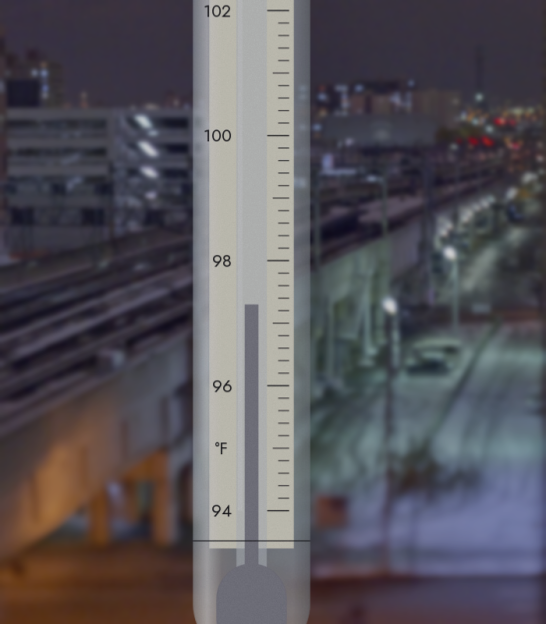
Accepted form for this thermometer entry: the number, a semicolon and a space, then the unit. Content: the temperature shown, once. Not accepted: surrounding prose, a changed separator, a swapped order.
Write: 97.3; °F
